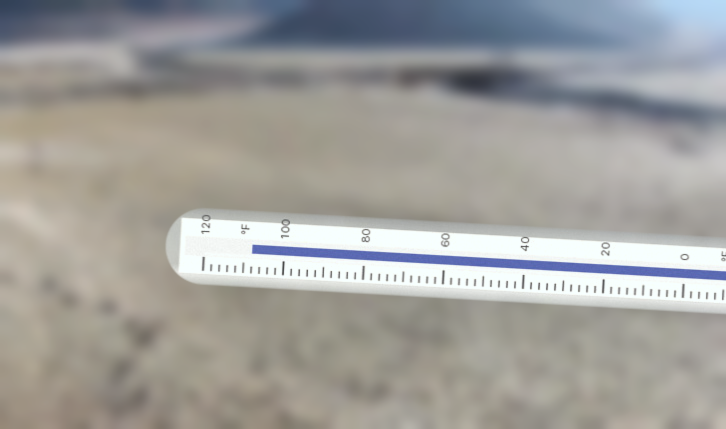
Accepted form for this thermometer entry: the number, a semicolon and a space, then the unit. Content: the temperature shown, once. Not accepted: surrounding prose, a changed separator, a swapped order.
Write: 108; °F
